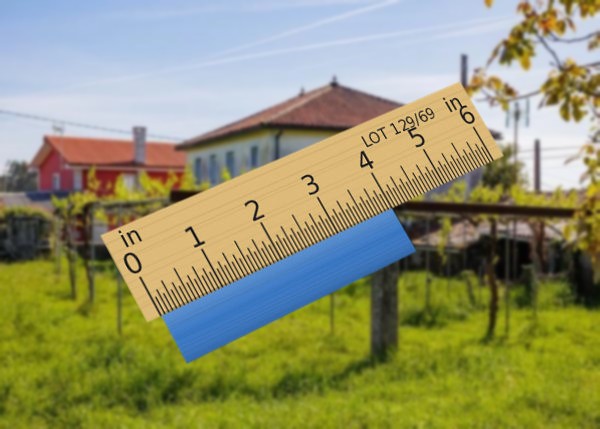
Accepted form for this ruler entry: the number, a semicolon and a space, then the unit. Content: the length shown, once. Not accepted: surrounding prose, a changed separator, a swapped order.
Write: 4; in
